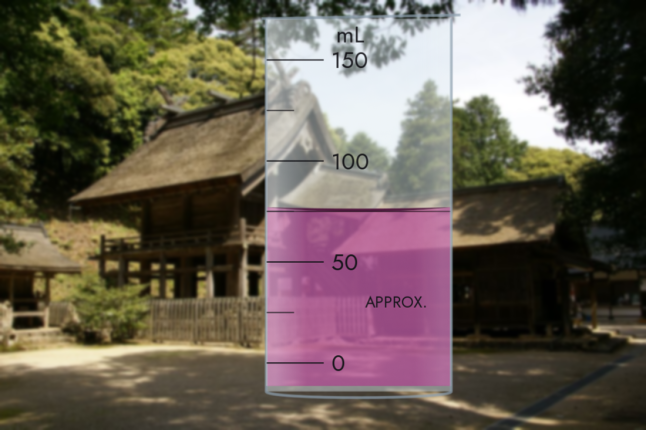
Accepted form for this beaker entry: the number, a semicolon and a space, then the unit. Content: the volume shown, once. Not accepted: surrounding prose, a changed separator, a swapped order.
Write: 75; mL
